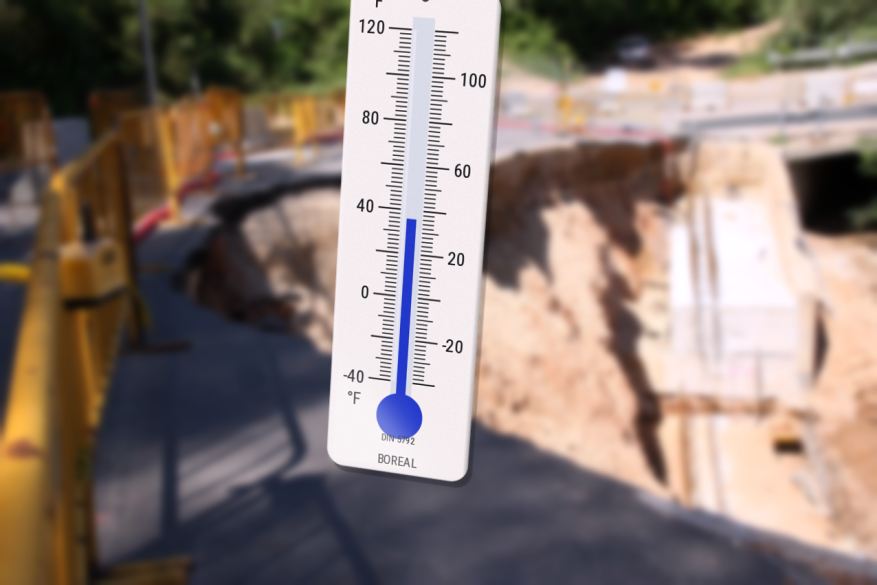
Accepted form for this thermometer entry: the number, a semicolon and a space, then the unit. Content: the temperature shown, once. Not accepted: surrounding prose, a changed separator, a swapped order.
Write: 36; °F
